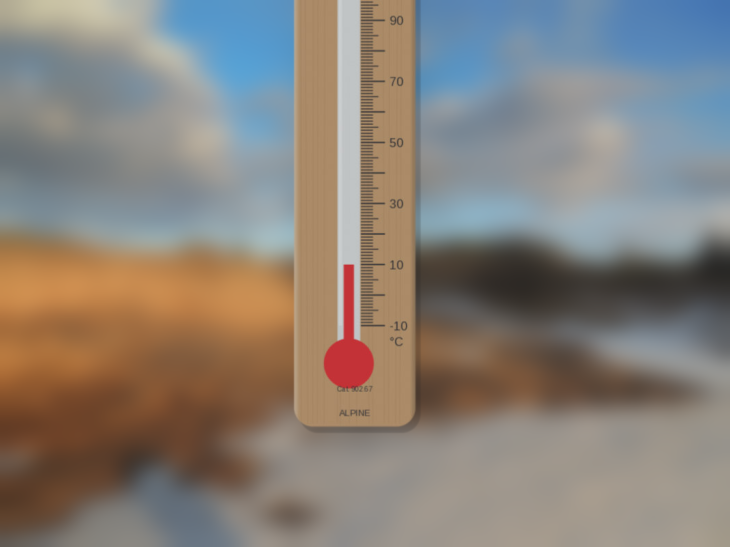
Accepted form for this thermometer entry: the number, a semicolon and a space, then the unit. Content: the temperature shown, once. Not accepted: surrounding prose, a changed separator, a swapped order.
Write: 10; °C
